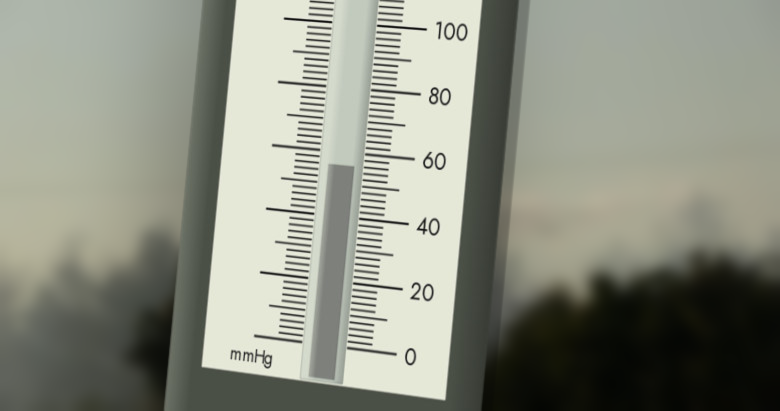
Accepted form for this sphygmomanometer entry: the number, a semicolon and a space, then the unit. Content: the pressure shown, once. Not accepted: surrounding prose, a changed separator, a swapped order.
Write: 56; mmHg
